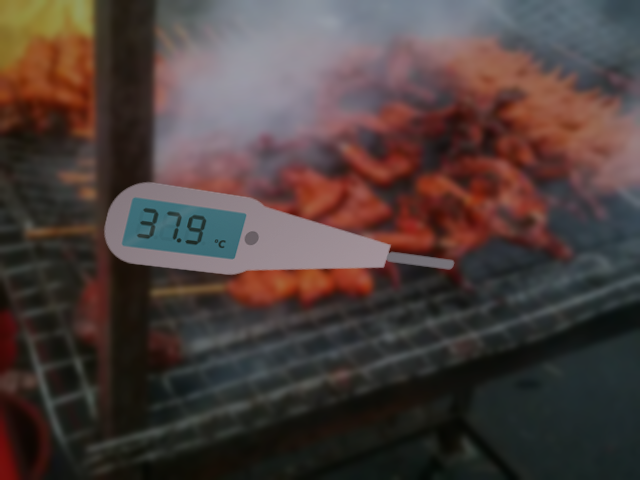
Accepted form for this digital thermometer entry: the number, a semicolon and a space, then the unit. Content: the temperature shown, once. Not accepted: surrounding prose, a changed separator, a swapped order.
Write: 37.9; °C
